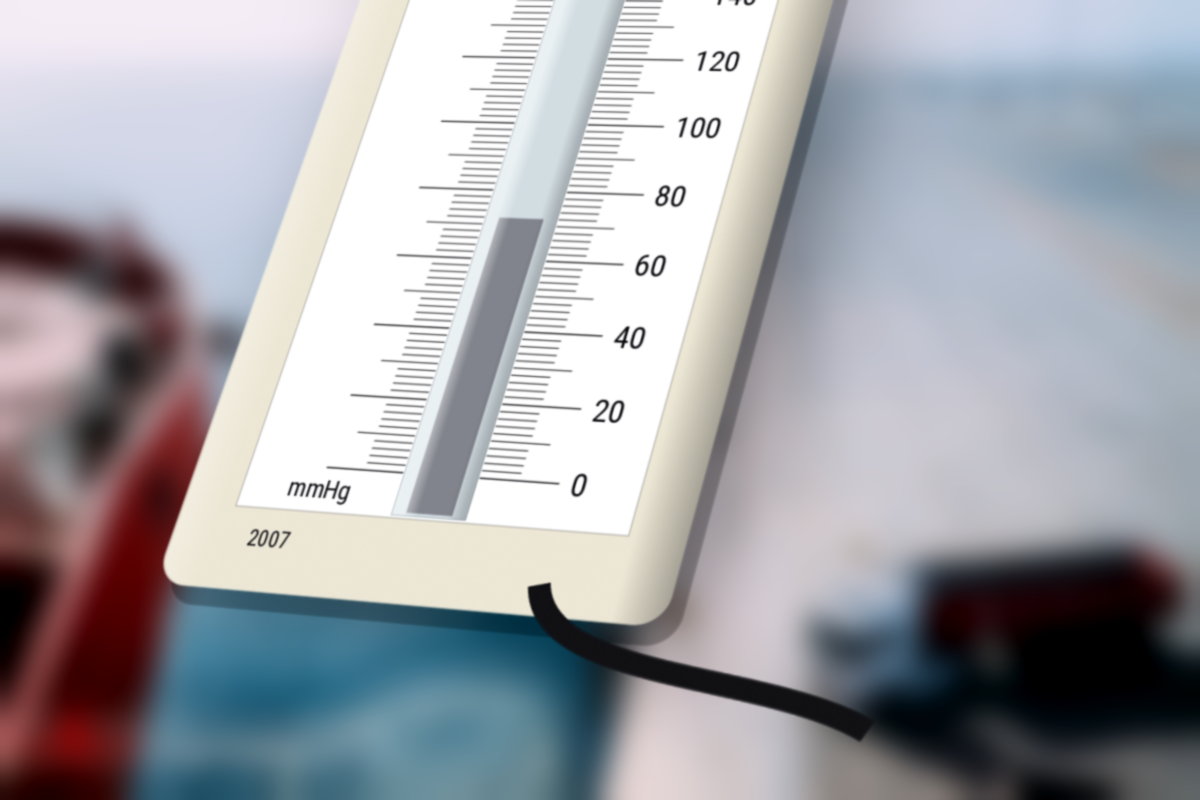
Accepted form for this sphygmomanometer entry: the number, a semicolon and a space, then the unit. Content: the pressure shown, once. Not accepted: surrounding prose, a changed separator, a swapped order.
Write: 72; mmHg
